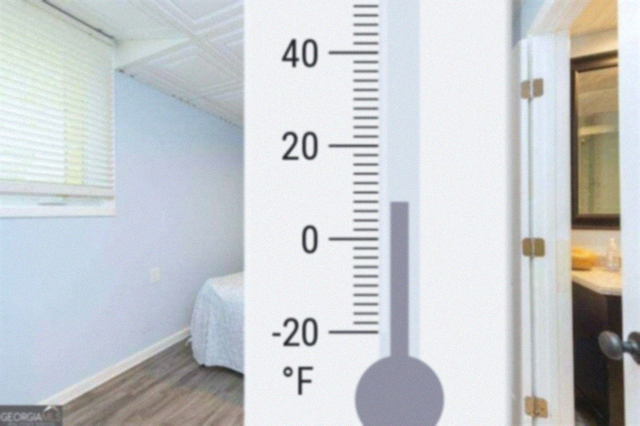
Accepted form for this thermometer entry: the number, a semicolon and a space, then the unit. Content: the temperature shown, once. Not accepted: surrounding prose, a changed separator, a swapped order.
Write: 8; °F
